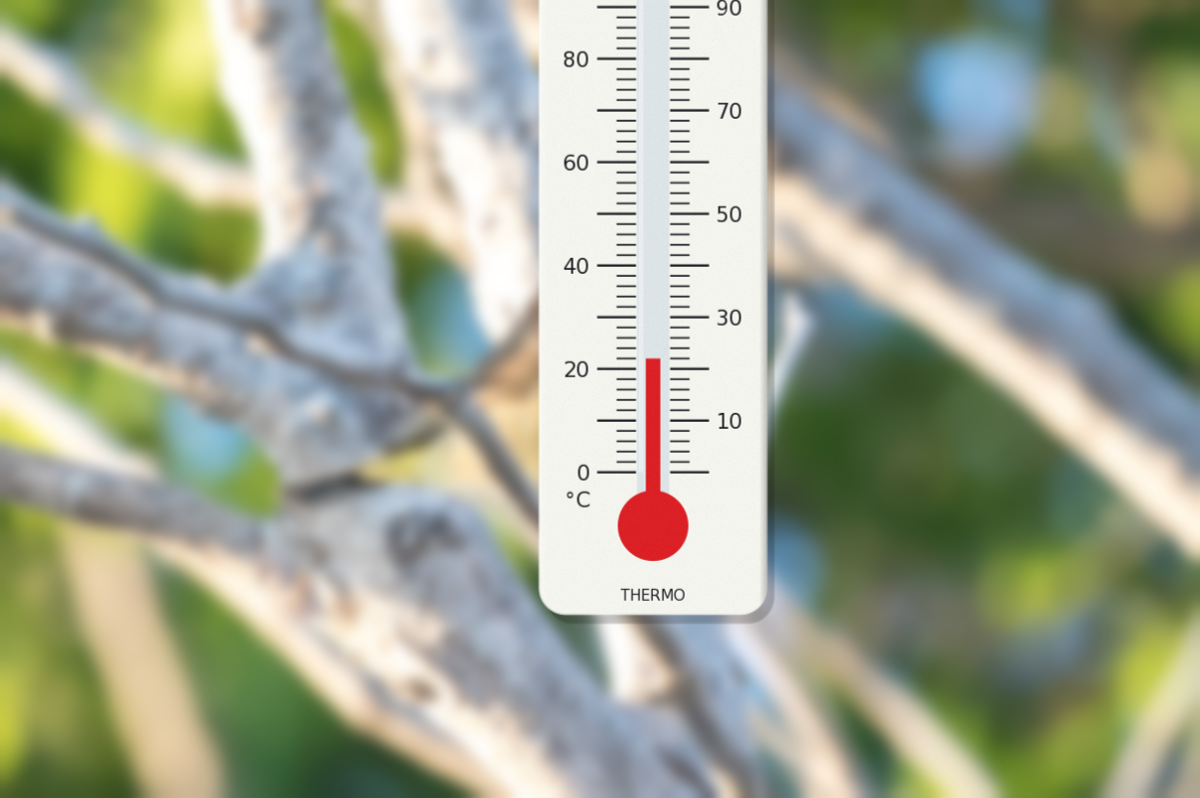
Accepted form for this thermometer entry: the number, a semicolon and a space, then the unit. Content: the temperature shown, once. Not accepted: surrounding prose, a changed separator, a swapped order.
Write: 22; °C
